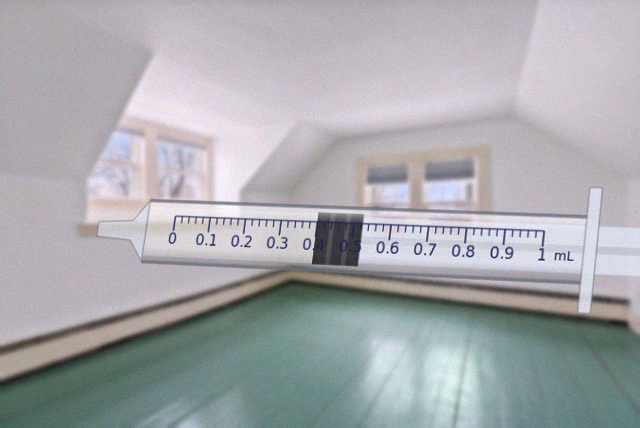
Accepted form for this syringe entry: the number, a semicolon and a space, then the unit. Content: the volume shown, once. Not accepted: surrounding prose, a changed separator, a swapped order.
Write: 0.4; mL
